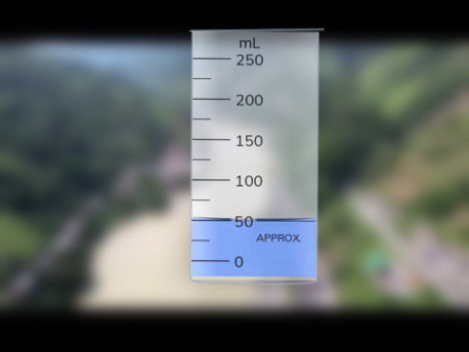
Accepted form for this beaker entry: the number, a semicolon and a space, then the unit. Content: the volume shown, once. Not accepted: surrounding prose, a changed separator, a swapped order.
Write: 50; mL
